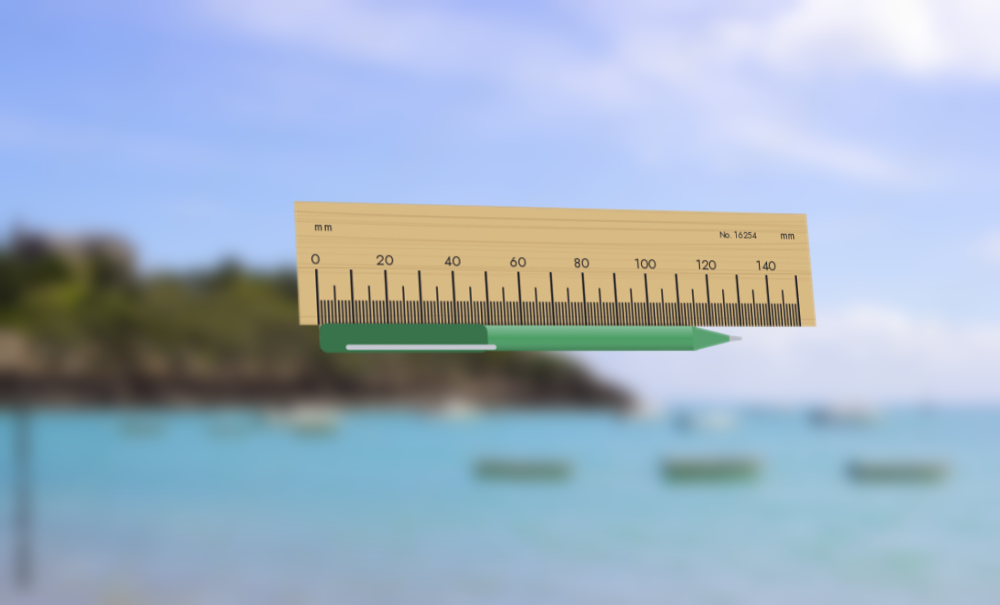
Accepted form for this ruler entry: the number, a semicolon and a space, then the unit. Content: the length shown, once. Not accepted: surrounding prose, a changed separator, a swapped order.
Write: 130; mm
